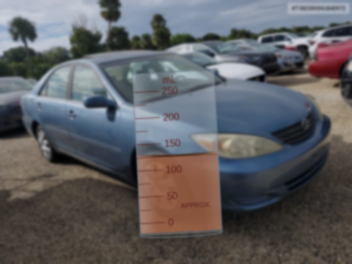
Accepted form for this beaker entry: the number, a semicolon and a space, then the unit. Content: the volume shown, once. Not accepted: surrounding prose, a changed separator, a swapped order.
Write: 125; mL
